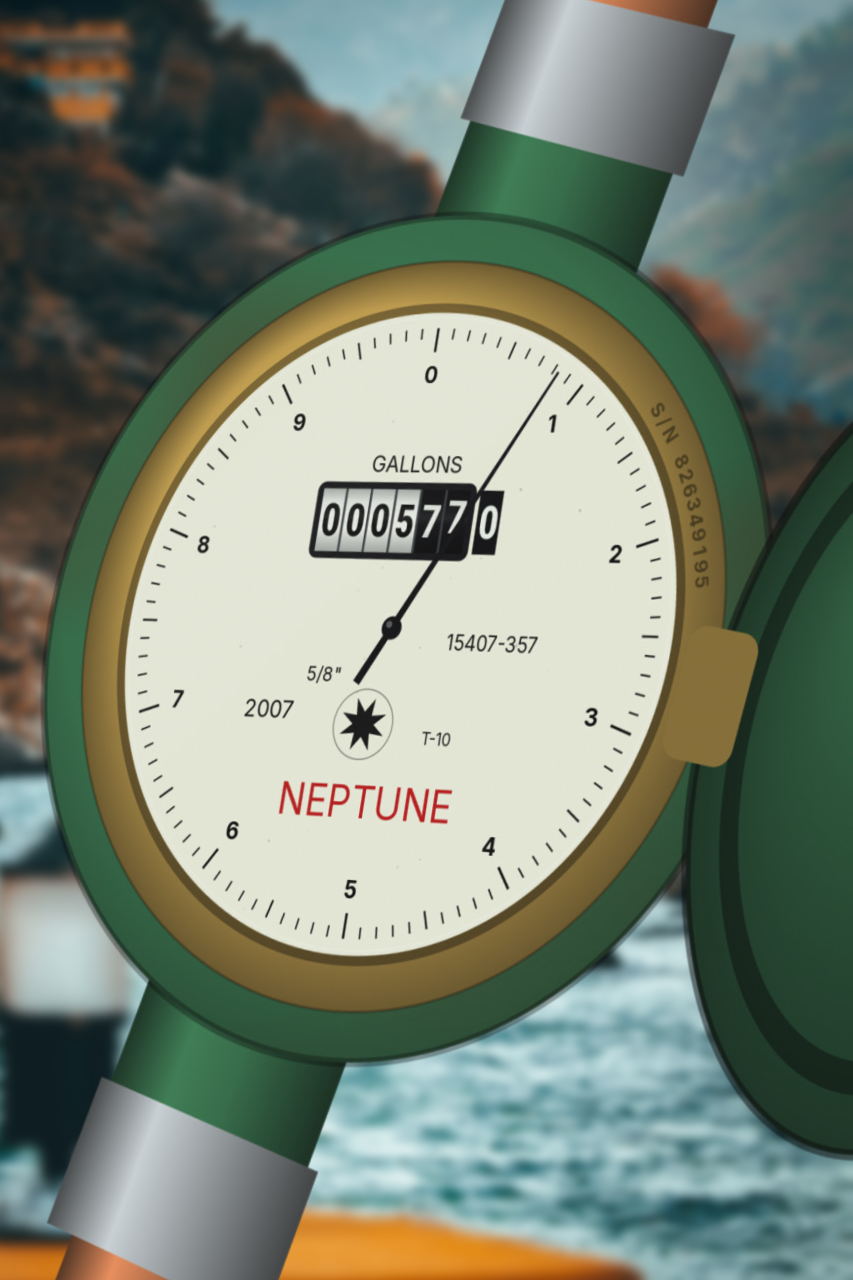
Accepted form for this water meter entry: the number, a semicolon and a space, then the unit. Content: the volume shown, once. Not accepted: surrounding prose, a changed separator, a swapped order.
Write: 5770.8; gal
